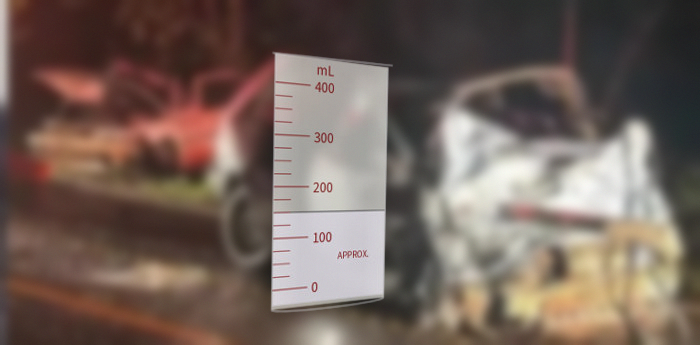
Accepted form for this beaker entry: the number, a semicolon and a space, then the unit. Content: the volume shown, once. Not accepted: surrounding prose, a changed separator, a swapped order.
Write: 150; mL
